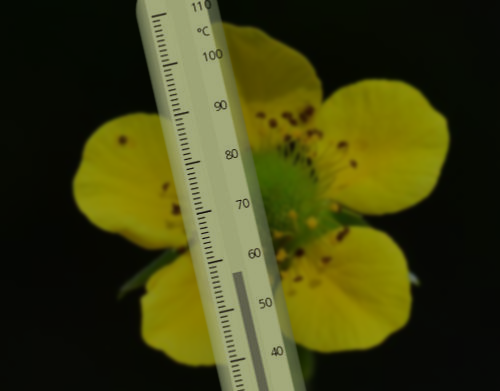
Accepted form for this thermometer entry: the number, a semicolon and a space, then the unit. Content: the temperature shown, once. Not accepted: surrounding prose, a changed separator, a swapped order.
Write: 57; °C
